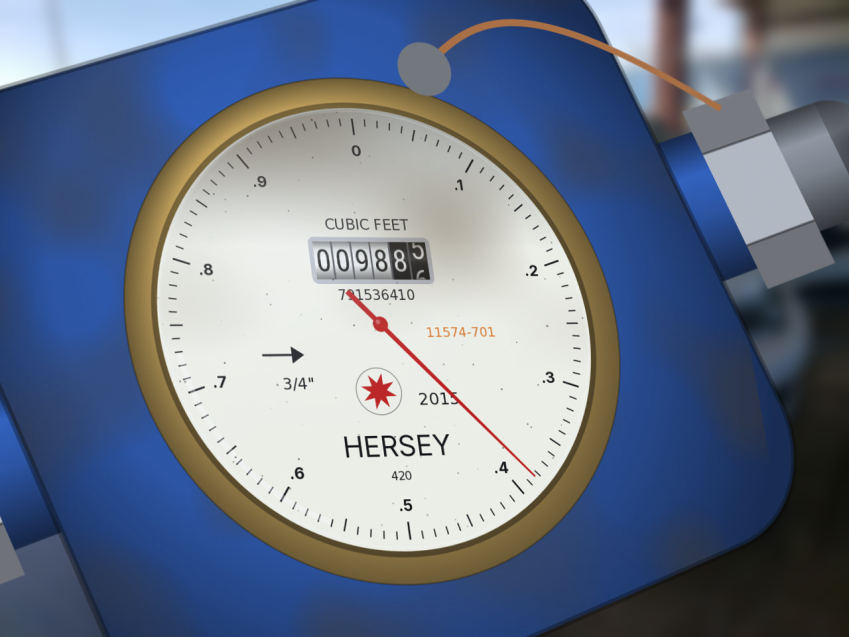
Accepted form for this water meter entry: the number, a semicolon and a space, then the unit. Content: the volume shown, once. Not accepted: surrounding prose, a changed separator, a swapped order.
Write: 9885.38; ft³
